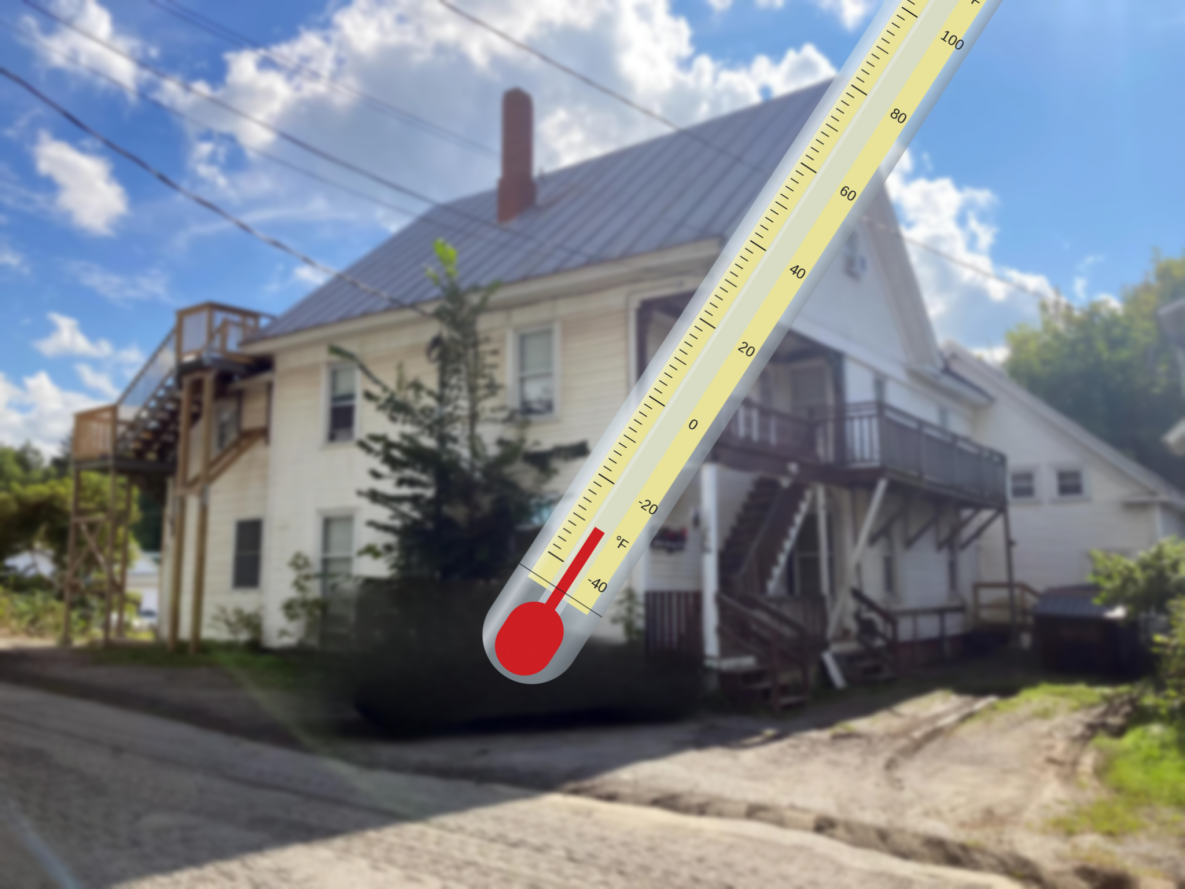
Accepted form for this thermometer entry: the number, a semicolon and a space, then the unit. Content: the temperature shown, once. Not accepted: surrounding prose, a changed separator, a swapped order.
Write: -30; °F
